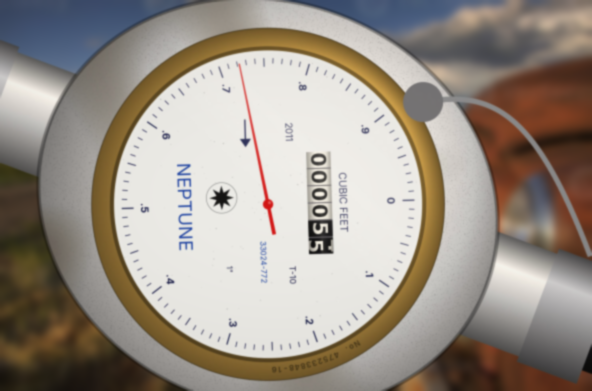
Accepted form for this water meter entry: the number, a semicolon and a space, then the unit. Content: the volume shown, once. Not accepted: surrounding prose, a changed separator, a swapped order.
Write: 54.72; ft³
